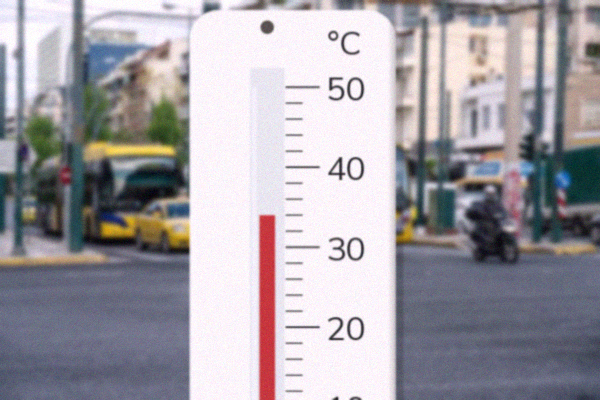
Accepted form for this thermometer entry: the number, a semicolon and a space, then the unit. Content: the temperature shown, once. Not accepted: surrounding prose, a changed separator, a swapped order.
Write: 34; °C
